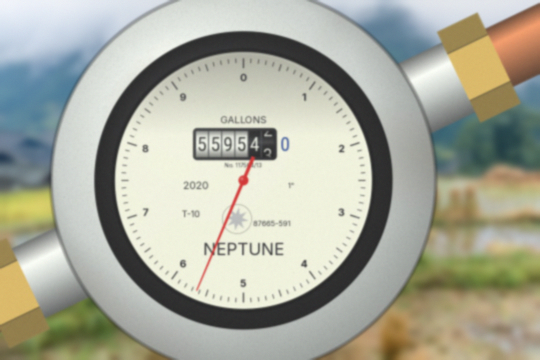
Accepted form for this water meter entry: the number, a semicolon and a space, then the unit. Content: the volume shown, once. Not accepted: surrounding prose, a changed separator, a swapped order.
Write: 5595425.6; gal
